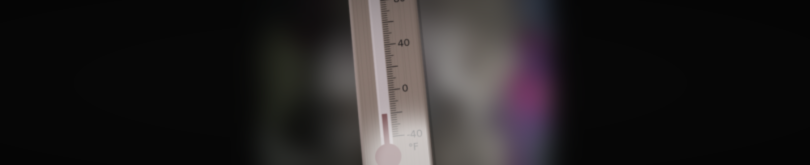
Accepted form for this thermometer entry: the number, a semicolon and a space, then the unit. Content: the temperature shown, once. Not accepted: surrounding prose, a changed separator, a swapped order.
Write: -20; °F
